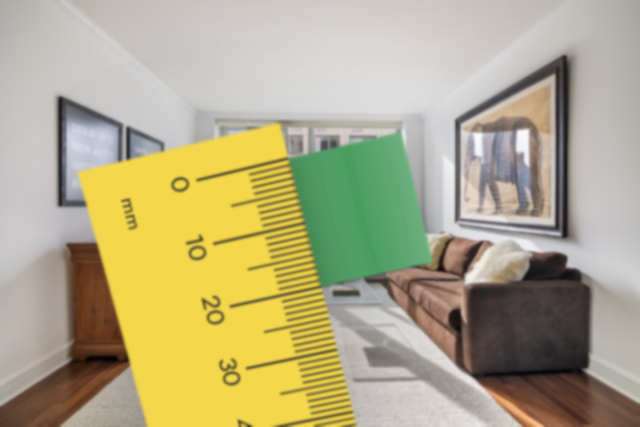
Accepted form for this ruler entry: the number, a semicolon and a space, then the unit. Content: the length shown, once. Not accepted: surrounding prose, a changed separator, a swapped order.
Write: 20; mm
